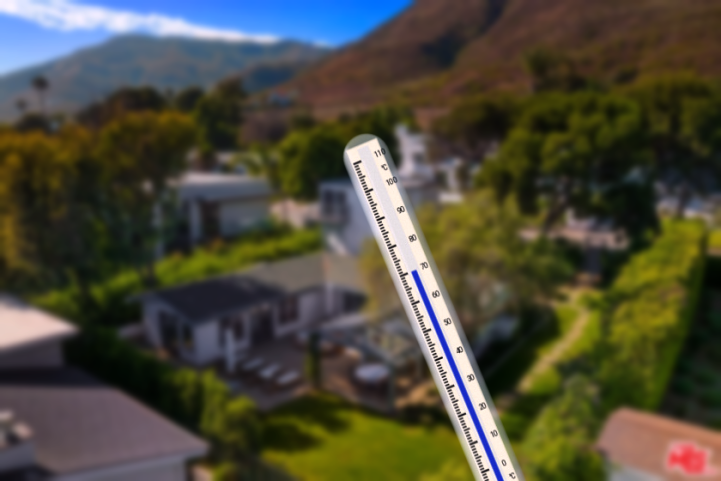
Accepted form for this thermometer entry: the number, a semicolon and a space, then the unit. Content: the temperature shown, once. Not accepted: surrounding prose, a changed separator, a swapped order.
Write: 70; °C
